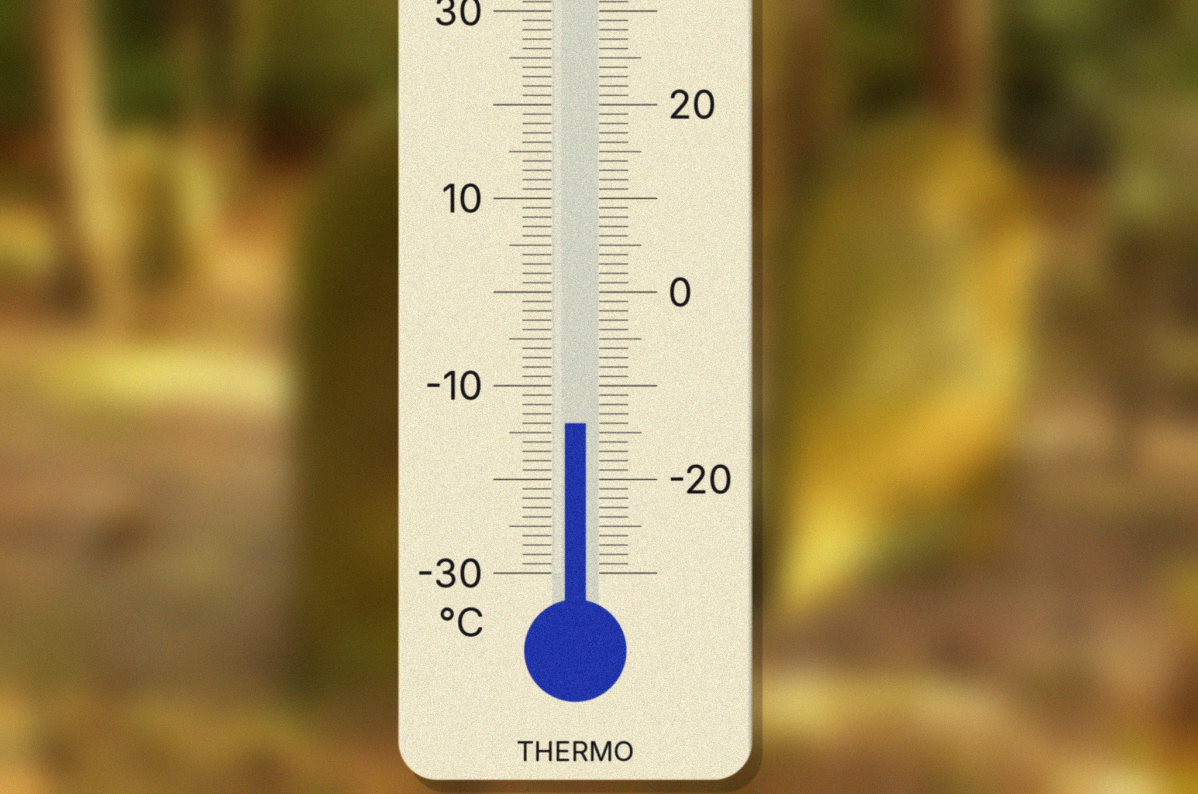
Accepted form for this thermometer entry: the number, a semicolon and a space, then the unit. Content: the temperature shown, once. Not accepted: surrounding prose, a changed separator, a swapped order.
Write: -14; °C
